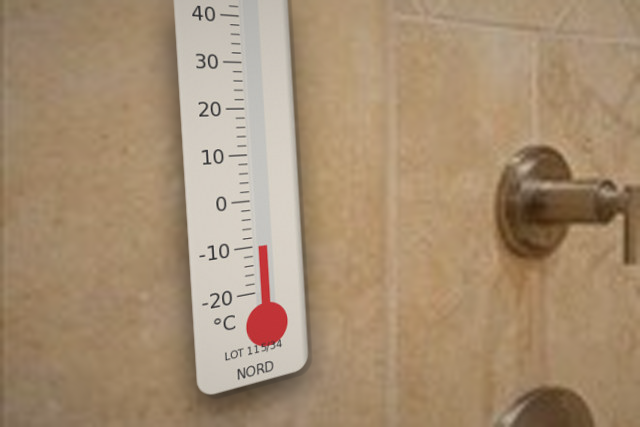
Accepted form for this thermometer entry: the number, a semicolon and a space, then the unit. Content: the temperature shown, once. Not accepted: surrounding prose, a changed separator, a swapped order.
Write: -10; °C
